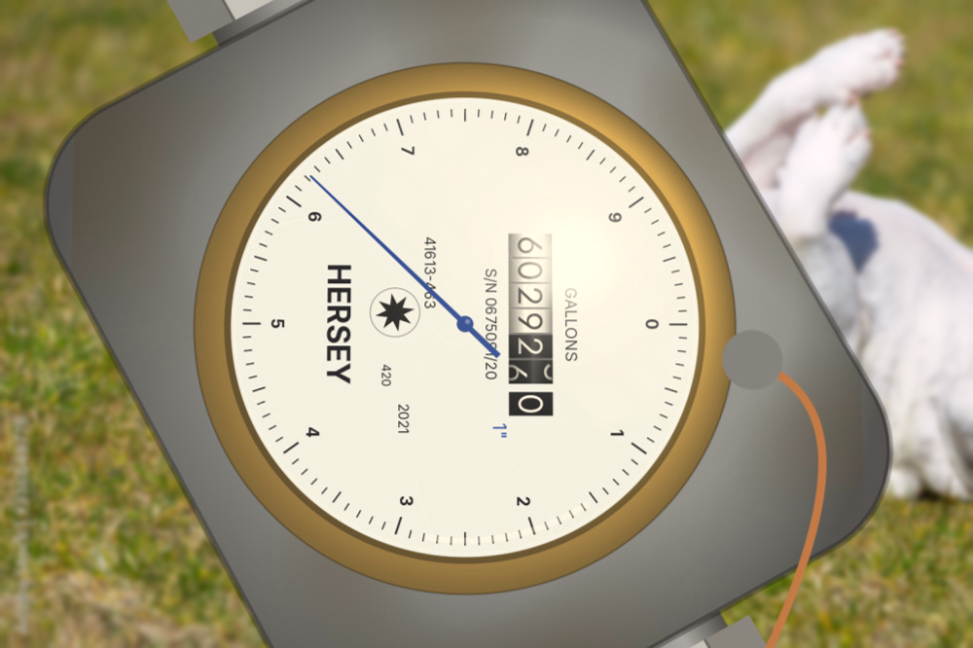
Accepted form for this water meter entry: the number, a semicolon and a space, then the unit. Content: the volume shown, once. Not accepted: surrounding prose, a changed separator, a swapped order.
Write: 6029256.2; gal
